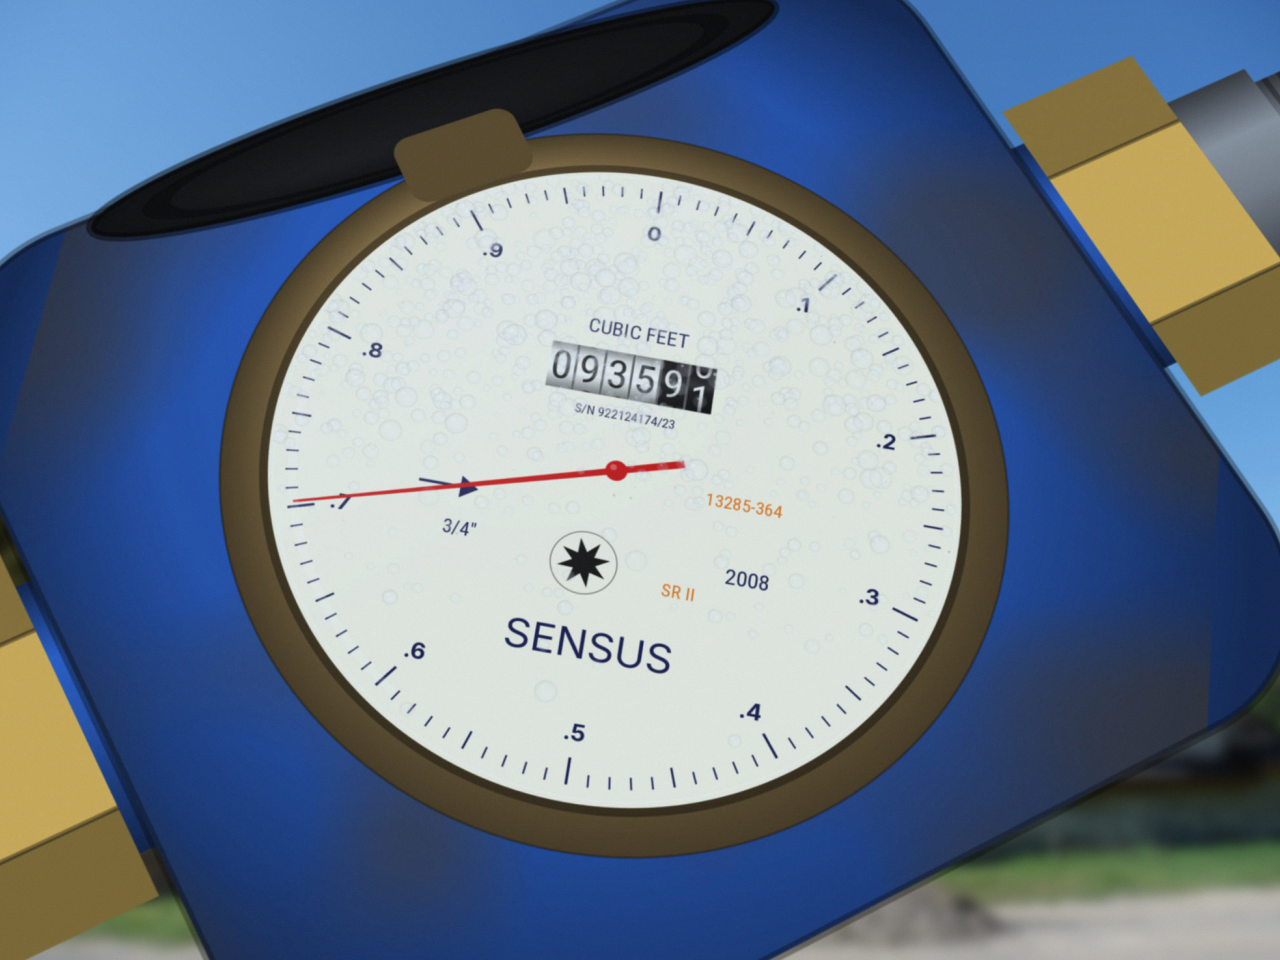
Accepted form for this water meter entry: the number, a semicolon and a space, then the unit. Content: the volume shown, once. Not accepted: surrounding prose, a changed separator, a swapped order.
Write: 93590.70; ft³
